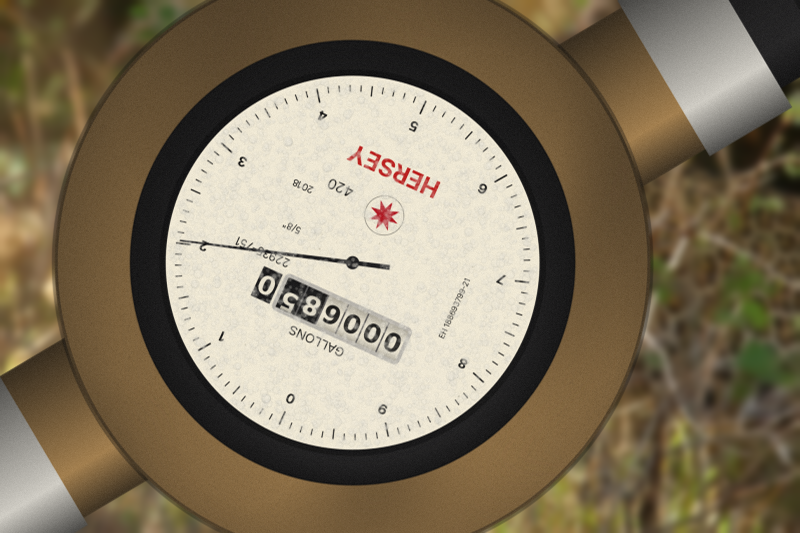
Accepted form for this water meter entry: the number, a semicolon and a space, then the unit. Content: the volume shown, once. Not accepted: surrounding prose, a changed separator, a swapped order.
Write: 6852.0; gal
